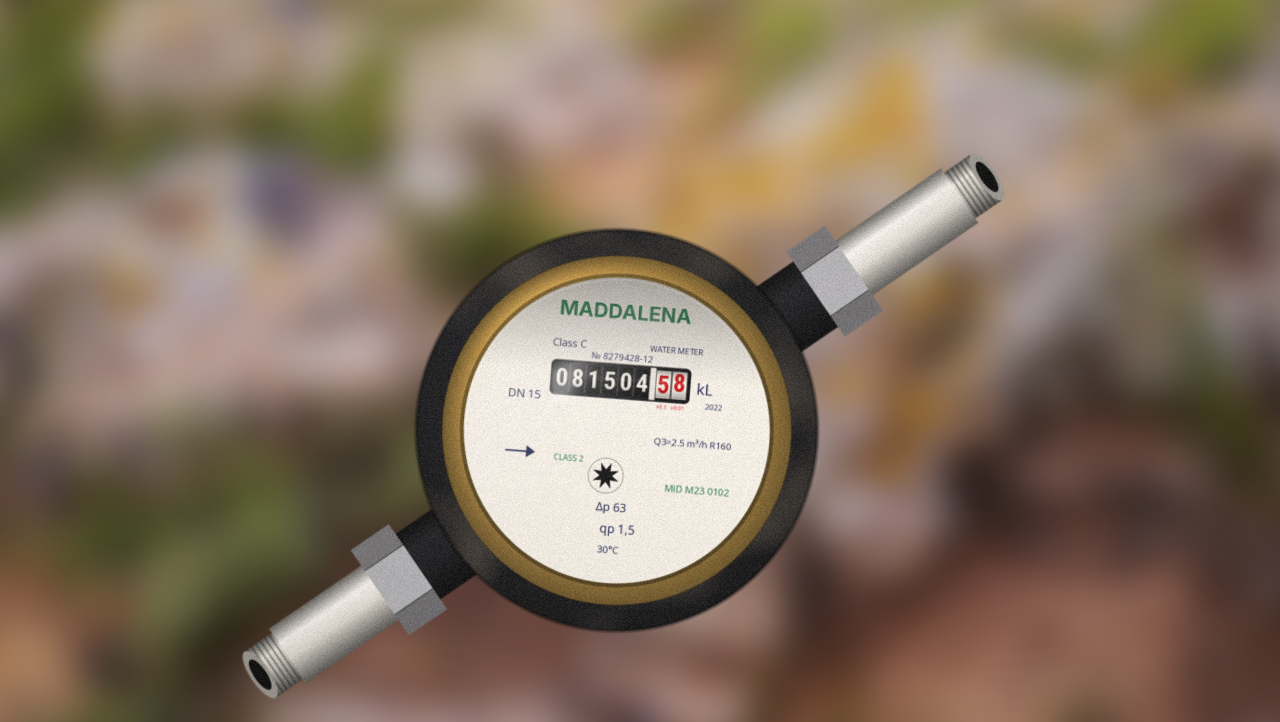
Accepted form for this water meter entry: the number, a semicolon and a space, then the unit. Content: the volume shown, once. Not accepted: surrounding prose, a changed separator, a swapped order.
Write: 81504.58; kL
